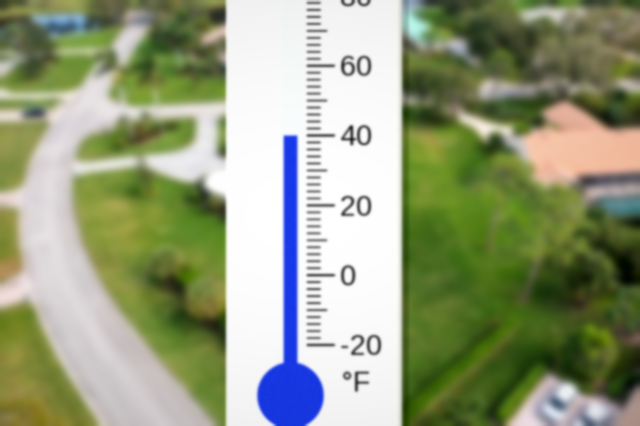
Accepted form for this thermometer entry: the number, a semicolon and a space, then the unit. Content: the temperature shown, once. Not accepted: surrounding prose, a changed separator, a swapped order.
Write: 40; °F
